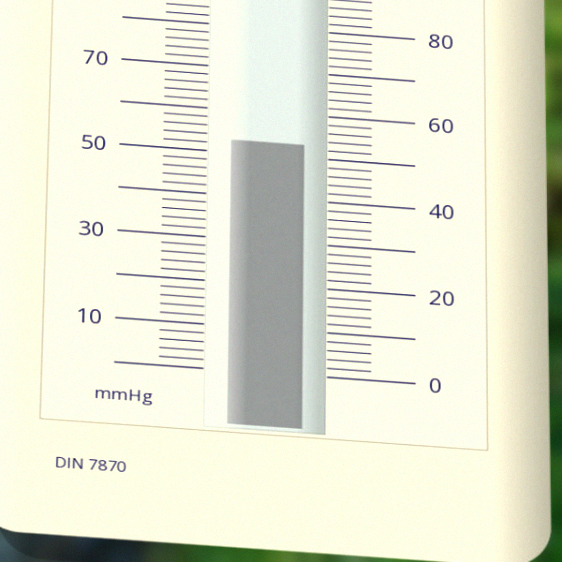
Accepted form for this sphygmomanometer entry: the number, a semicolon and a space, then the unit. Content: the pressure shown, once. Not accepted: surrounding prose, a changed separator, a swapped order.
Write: 53; mmHg
